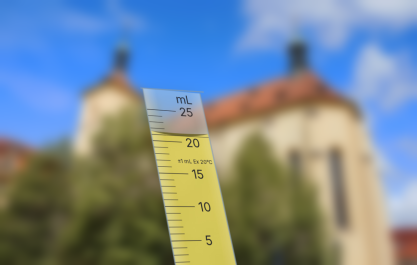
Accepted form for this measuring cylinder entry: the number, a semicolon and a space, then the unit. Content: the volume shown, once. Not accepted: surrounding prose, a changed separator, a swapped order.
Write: 21; mL
